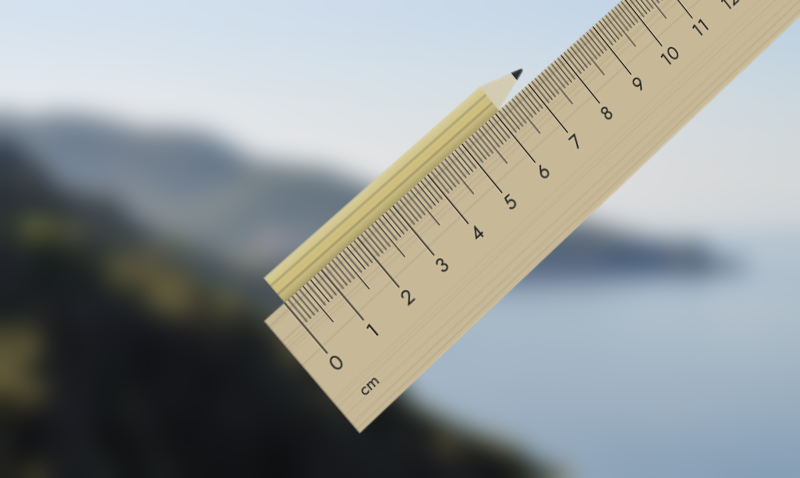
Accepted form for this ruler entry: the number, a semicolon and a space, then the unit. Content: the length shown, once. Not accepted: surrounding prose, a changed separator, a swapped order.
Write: 7.1; cm
